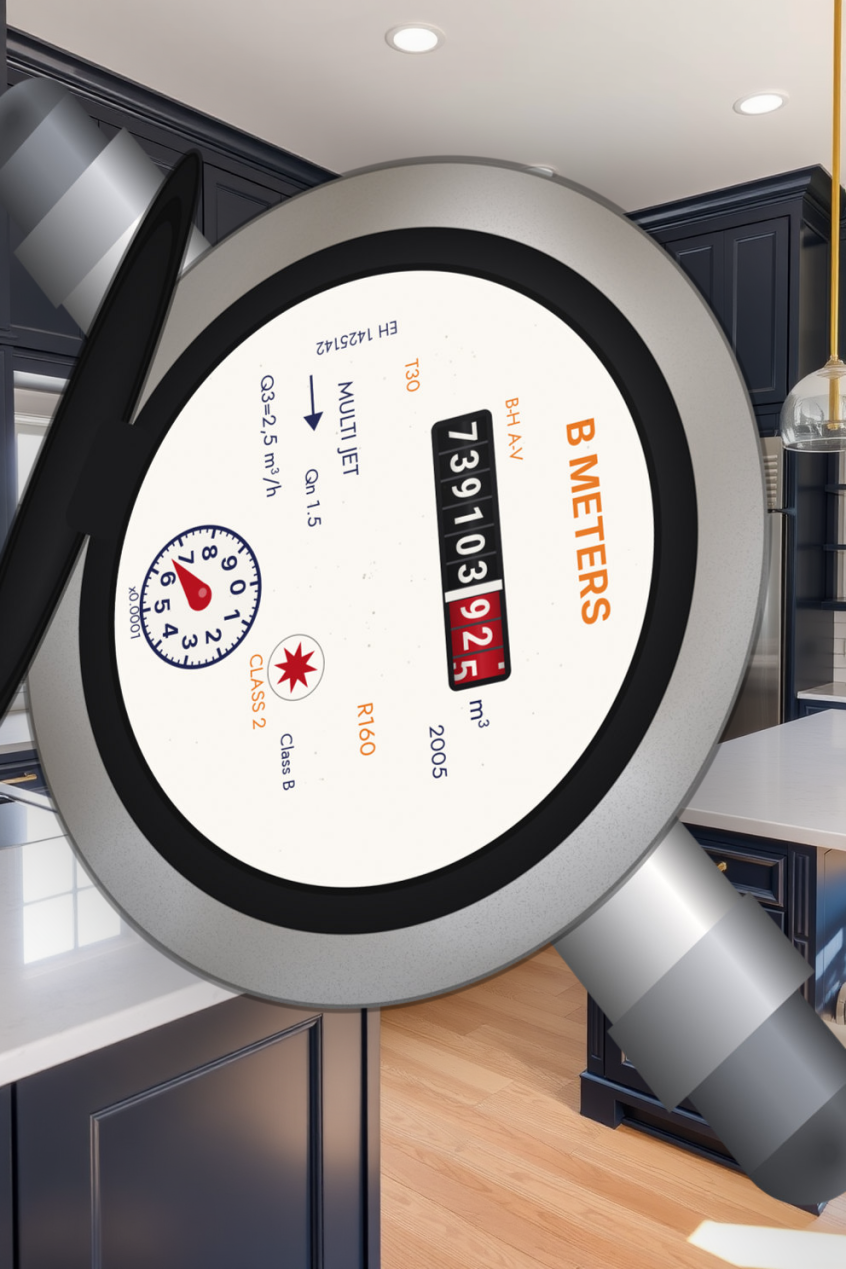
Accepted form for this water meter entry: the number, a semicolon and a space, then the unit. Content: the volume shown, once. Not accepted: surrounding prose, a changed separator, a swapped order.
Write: 739103.9246; m³
